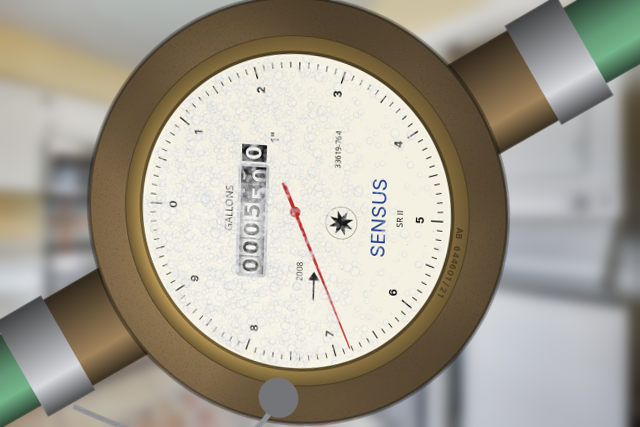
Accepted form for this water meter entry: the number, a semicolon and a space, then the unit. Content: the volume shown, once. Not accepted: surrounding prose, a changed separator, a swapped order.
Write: 5496.8; gal
